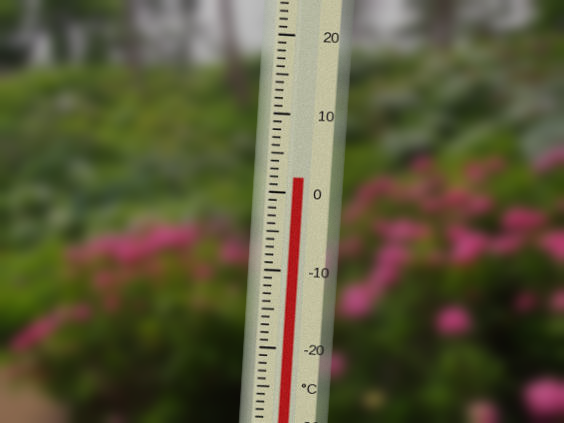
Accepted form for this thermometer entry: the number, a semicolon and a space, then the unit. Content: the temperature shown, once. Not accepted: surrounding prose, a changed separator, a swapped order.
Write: 2; °C
